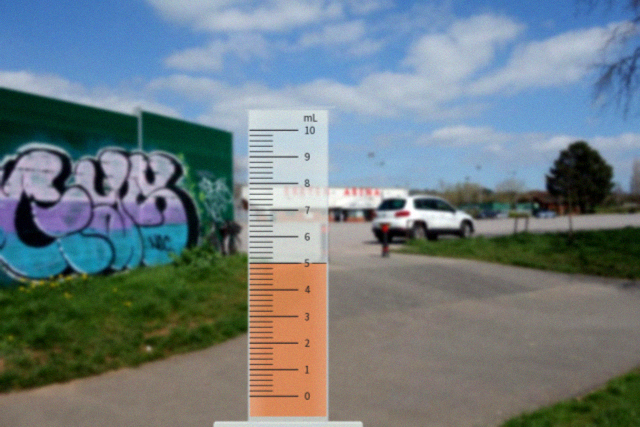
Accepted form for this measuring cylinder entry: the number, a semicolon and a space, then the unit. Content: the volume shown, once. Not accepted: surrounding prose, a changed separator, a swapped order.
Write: 5; mL
